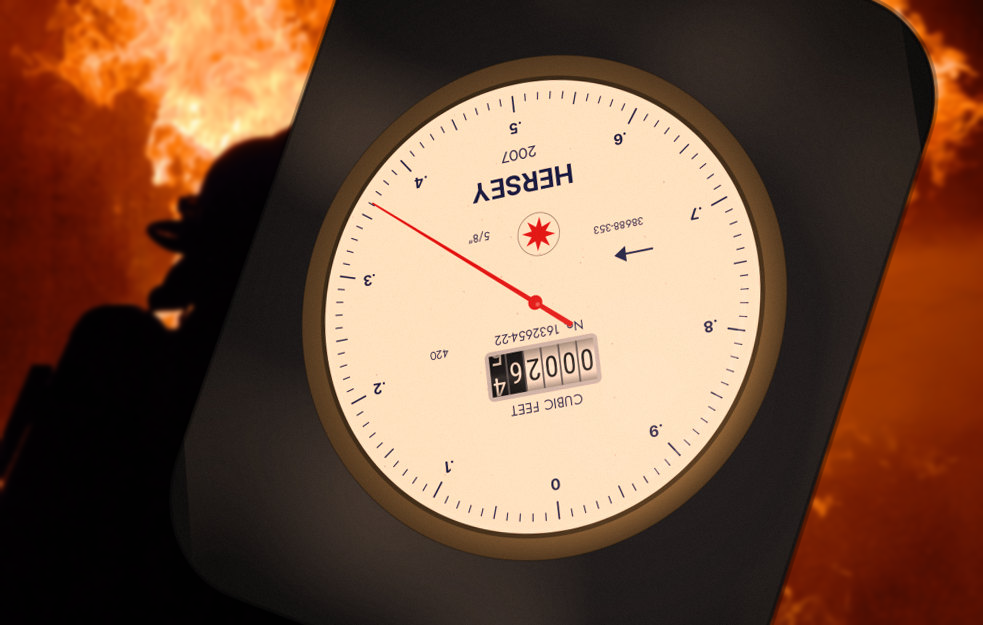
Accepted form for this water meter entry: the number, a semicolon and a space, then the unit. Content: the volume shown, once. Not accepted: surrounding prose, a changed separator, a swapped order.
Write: 264.36; ft³
